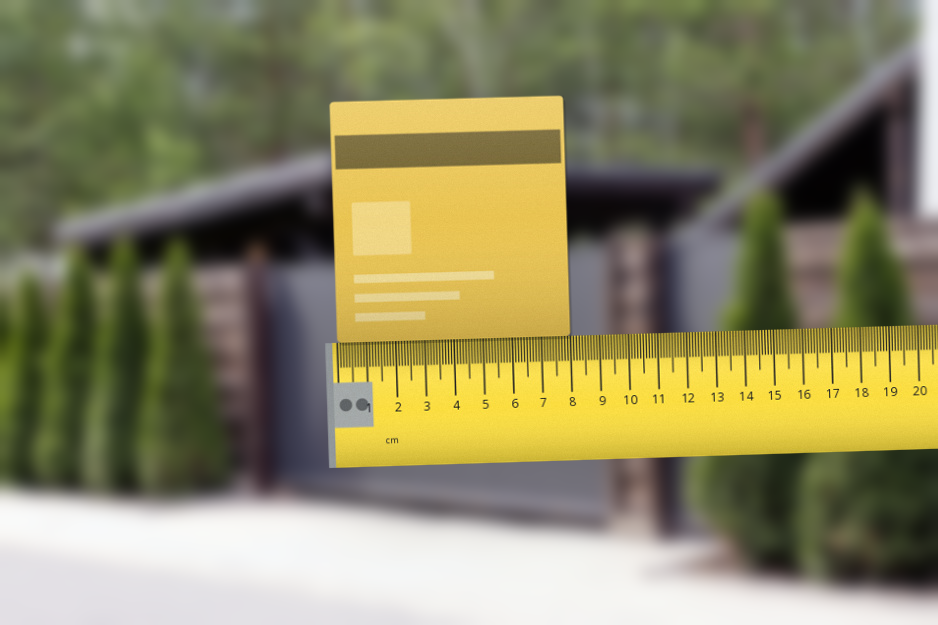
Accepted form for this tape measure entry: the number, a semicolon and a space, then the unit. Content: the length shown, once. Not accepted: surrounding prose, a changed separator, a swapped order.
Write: 8; cm
